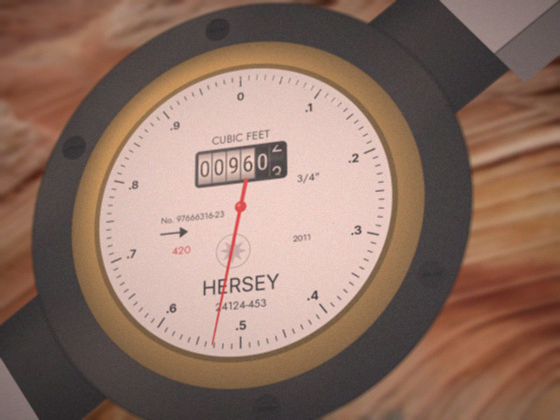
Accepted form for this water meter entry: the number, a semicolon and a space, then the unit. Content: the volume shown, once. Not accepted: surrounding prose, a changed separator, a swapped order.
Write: 9602.53; ft³
